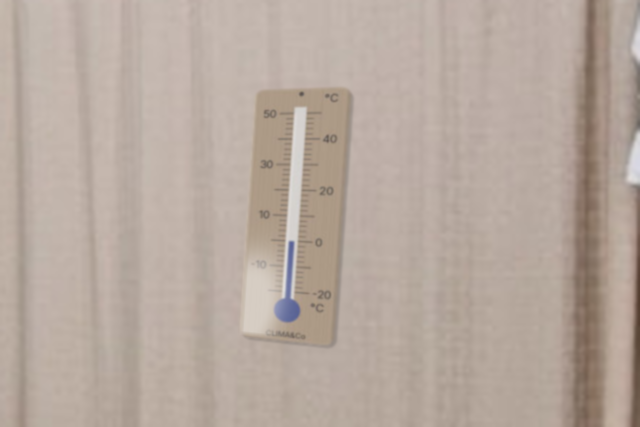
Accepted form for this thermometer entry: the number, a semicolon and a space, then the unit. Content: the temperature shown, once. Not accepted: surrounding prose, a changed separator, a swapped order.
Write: 0; °C
